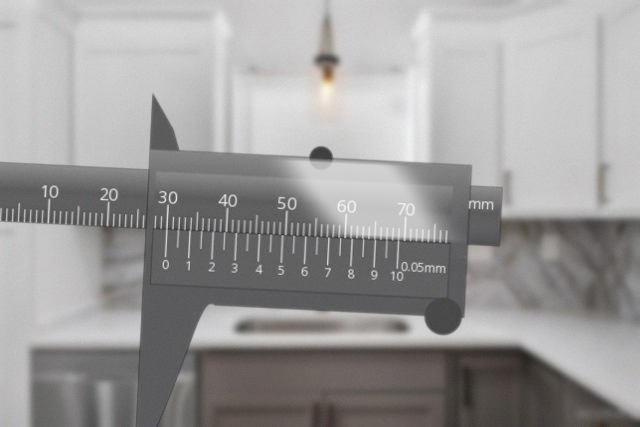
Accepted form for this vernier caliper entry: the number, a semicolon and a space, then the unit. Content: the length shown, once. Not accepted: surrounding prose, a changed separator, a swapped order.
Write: 30.0; mm
